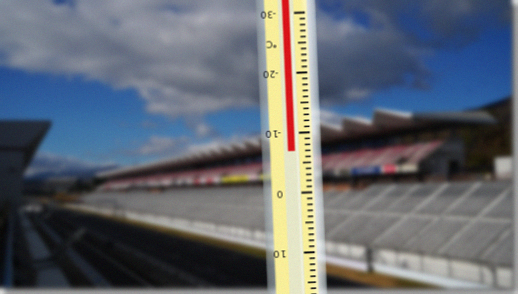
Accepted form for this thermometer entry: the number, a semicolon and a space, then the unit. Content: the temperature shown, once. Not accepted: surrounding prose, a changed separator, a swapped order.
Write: -7; °C
